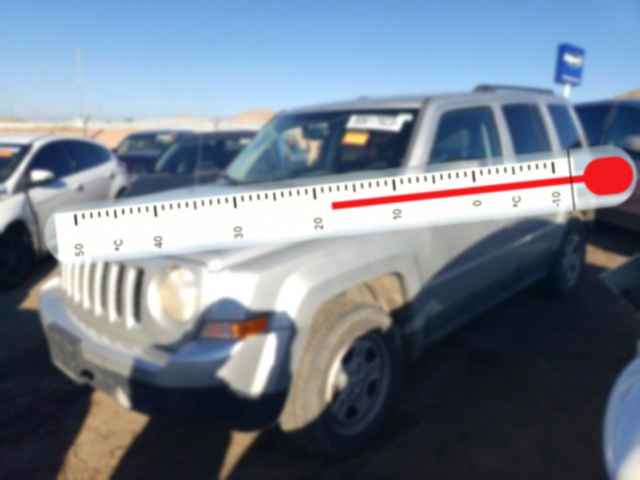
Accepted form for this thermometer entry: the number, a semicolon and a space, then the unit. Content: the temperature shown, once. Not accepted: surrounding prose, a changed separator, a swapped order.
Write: 18; °C
